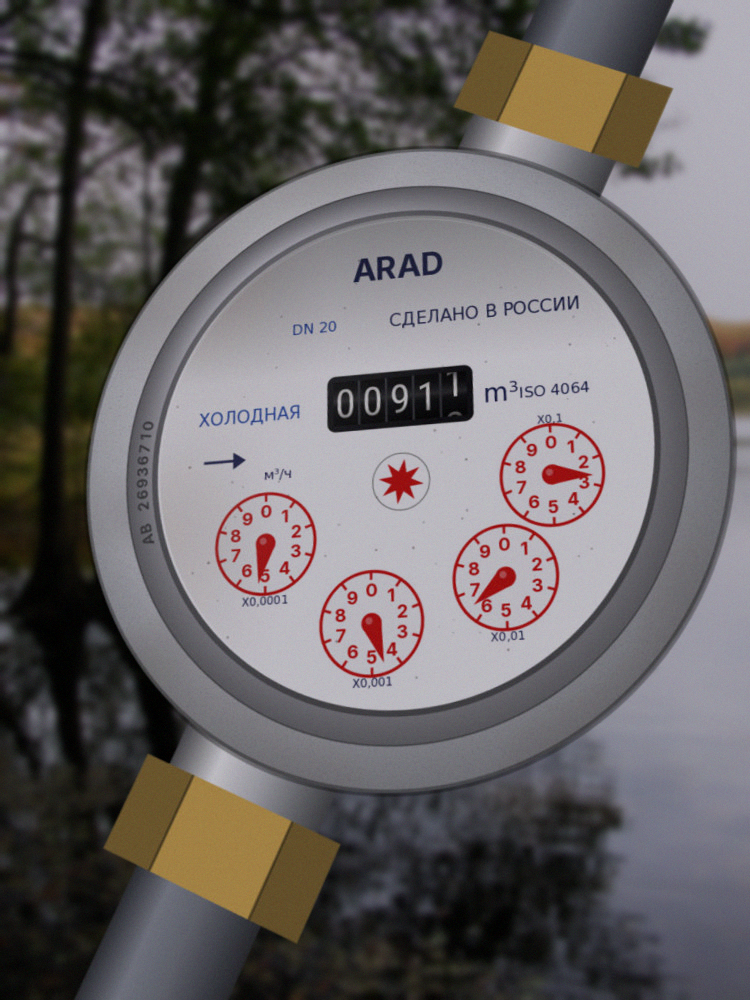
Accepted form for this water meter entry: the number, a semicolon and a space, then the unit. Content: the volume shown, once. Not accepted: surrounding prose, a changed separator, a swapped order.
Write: 911.2645; m³
